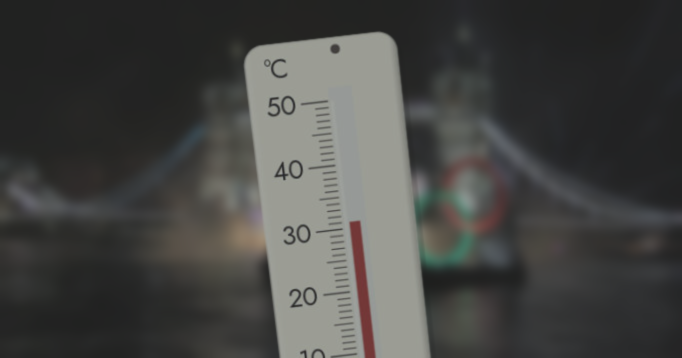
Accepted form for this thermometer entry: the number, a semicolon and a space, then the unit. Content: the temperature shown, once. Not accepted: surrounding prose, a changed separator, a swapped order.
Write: 31; °C
